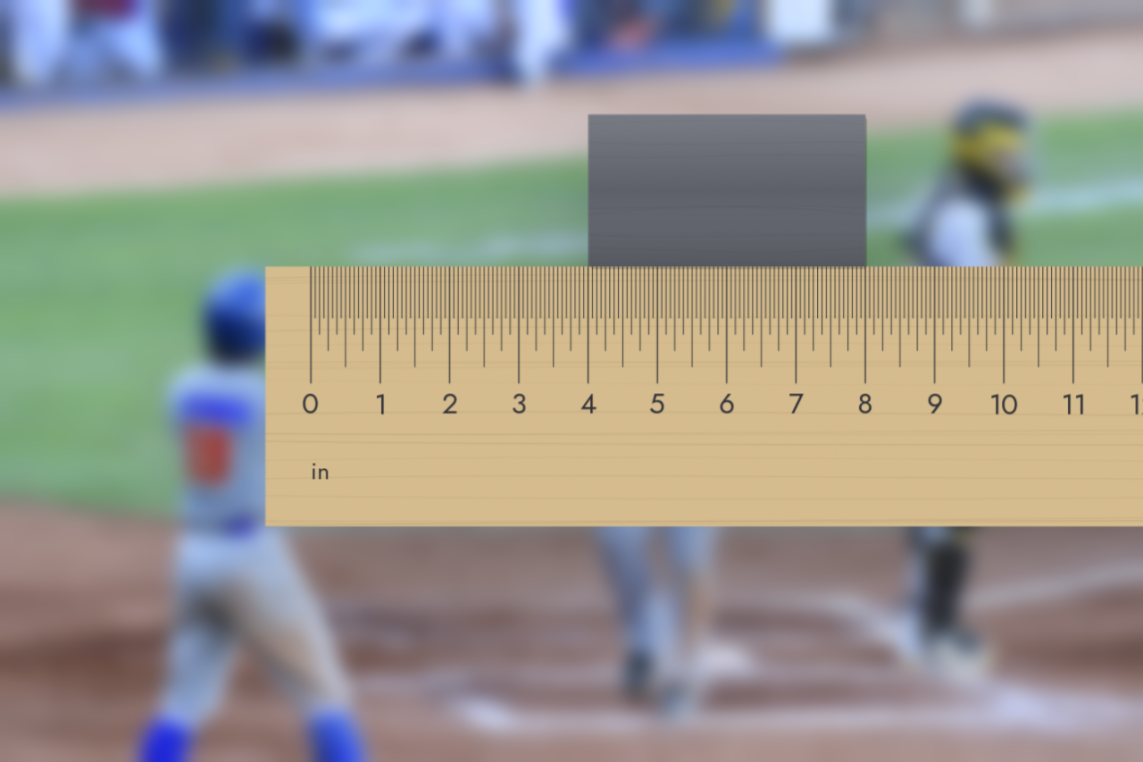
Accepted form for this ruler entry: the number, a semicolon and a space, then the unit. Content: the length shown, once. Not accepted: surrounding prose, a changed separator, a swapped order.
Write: 4; in
